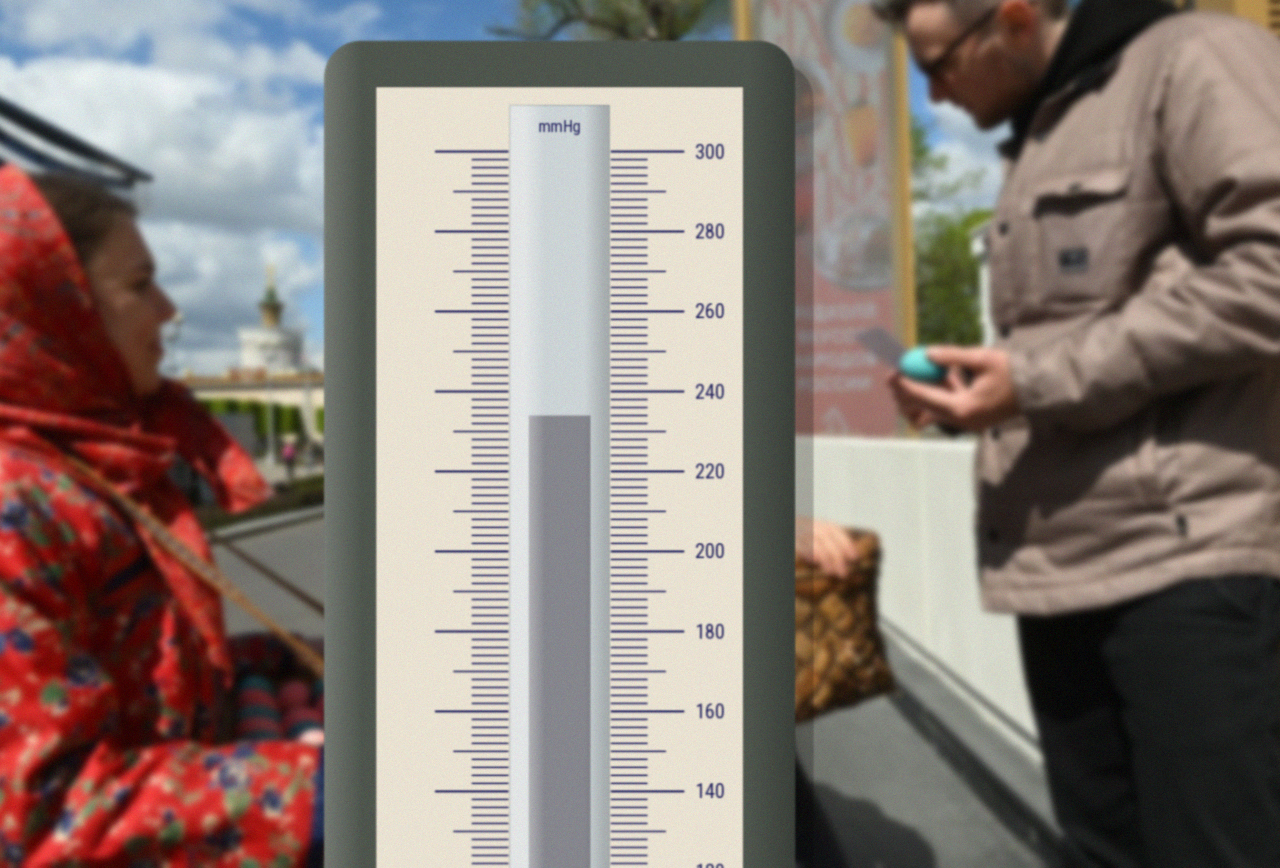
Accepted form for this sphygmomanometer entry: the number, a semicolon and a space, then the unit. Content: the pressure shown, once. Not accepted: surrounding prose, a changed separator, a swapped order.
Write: 234; mmHg
